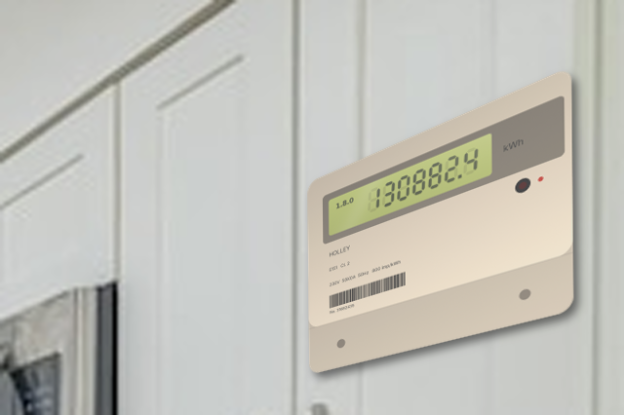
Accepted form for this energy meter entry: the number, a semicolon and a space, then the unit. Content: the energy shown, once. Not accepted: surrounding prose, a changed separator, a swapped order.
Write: 130882.4; kWh
